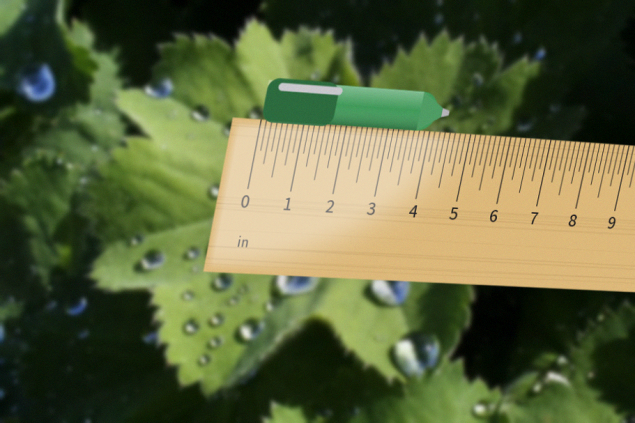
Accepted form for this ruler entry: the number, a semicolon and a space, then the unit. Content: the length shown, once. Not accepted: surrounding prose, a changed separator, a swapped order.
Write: 4.375; in
